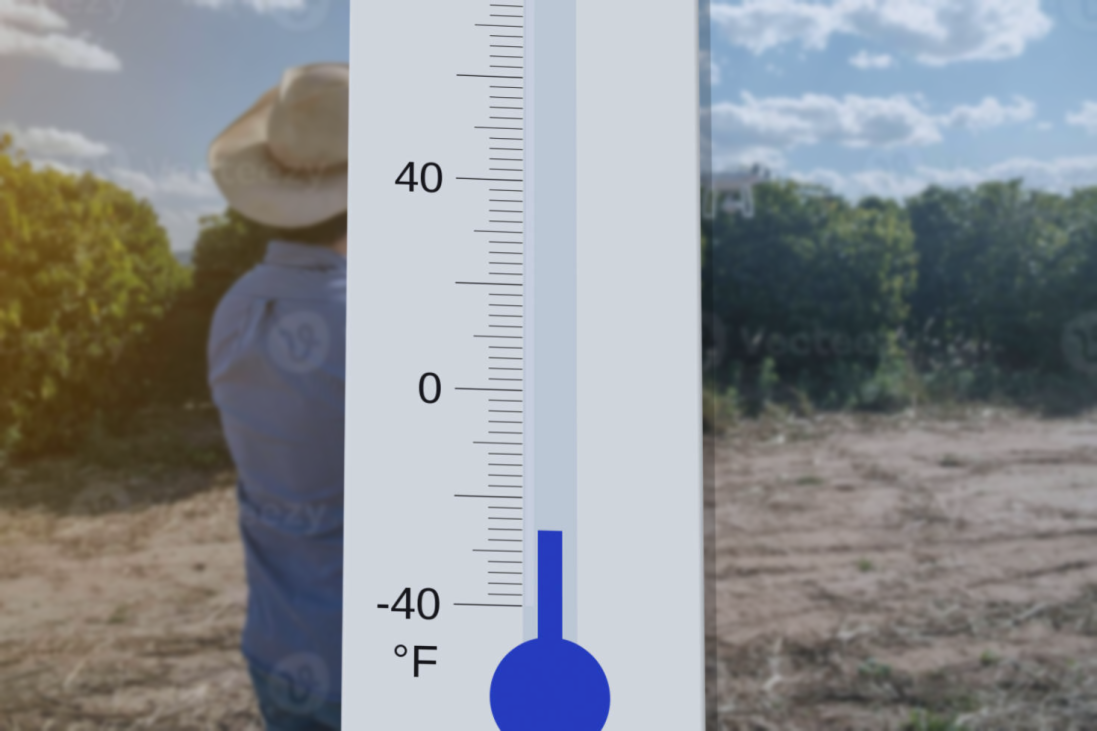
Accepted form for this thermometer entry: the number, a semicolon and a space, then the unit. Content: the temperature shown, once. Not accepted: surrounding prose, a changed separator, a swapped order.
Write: -26; °F
